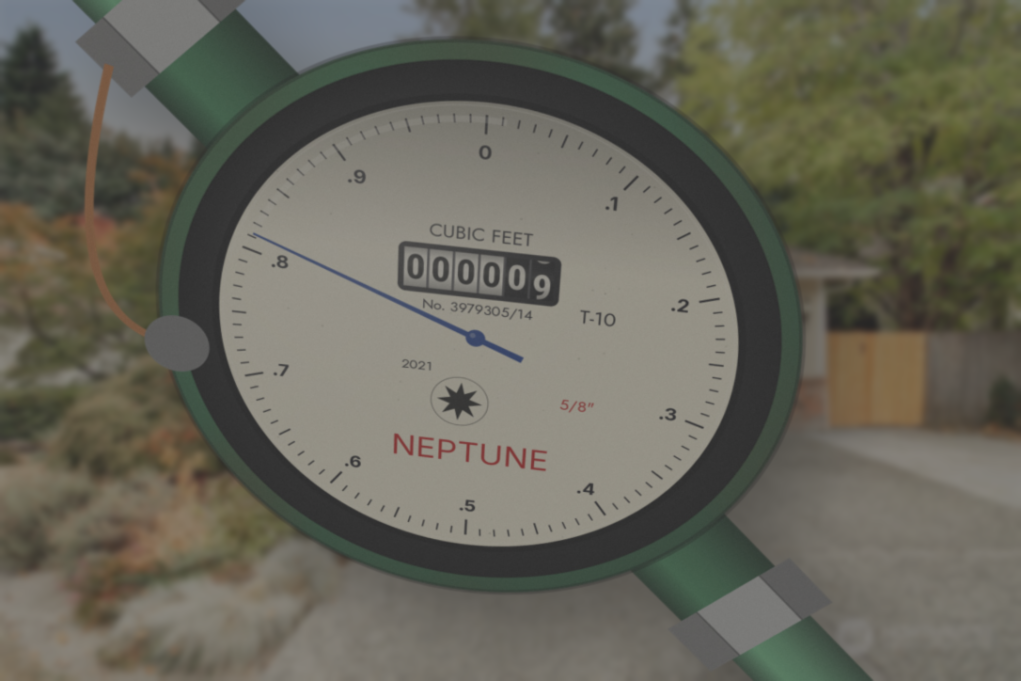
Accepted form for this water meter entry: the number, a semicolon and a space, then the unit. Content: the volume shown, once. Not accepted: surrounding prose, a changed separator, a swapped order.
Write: 8.81; ft³
